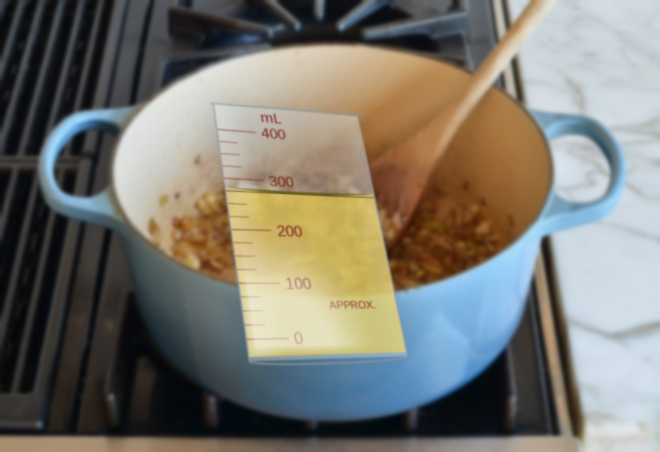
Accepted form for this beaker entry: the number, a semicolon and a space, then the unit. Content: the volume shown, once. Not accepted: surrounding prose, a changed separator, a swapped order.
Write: 275; mL
